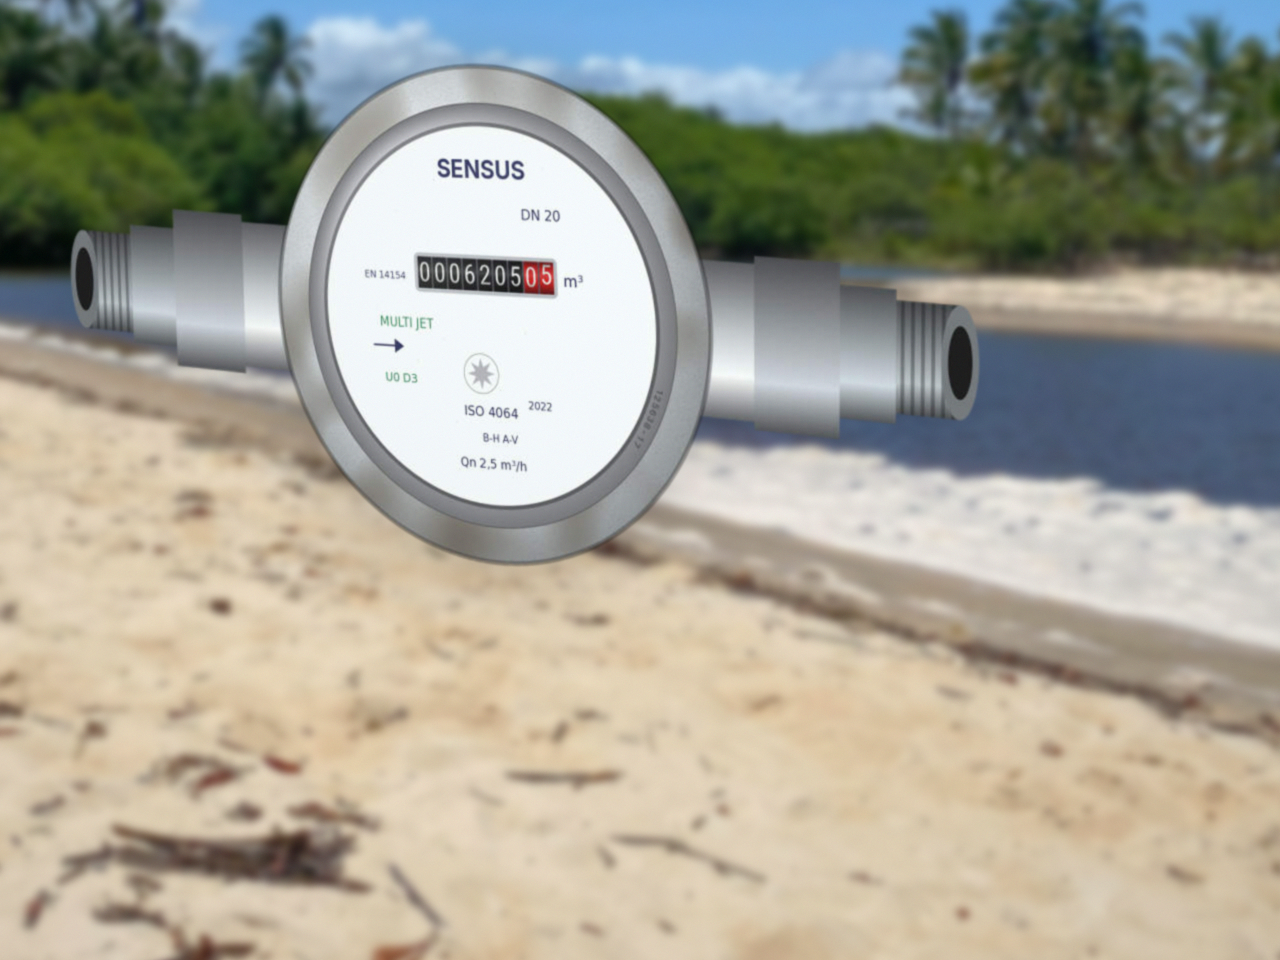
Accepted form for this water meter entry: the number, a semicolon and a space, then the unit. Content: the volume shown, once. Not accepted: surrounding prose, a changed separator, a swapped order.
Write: 6205.05; m³
